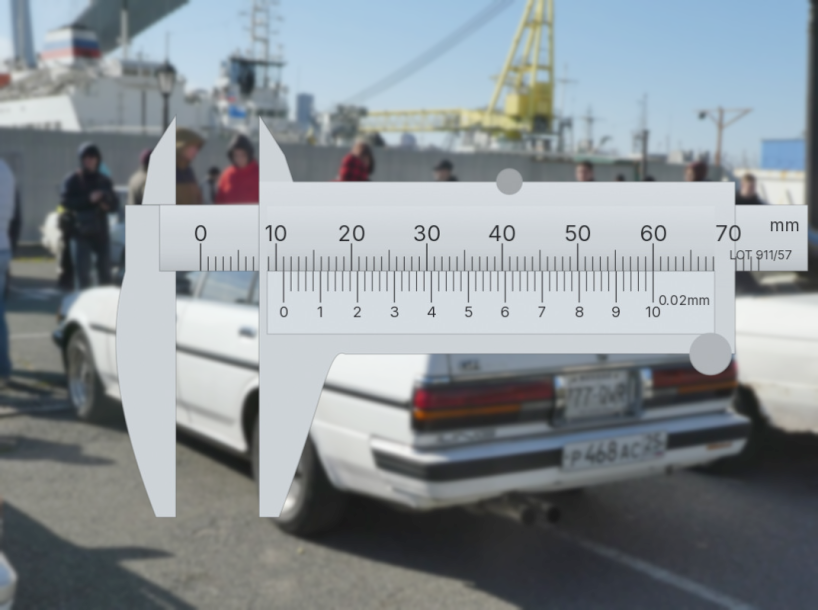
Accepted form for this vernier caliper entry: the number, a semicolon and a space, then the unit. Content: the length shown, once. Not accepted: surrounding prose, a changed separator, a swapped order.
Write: 11.0; mm
